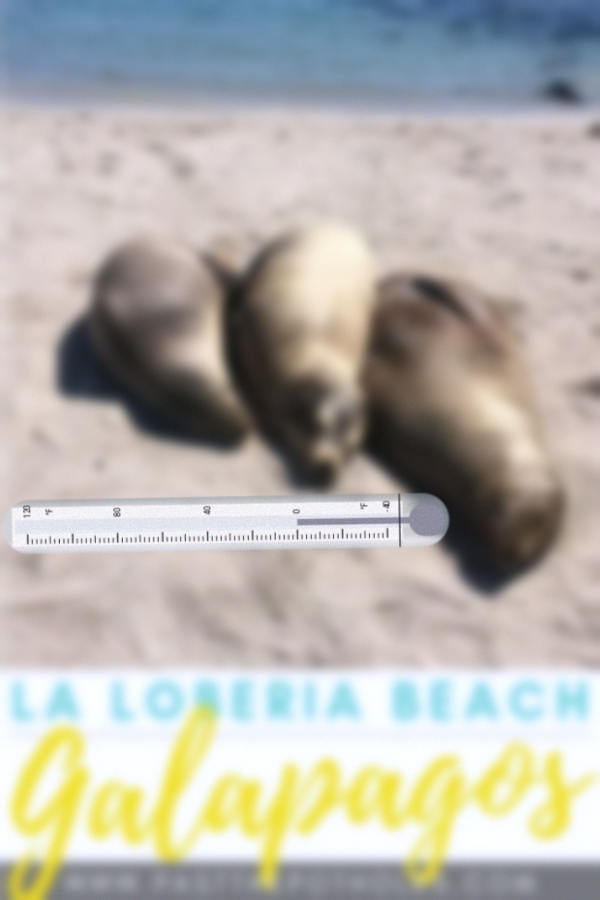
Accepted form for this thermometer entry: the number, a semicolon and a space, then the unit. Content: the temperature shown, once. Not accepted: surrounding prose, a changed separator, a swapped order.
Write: 0; °F
